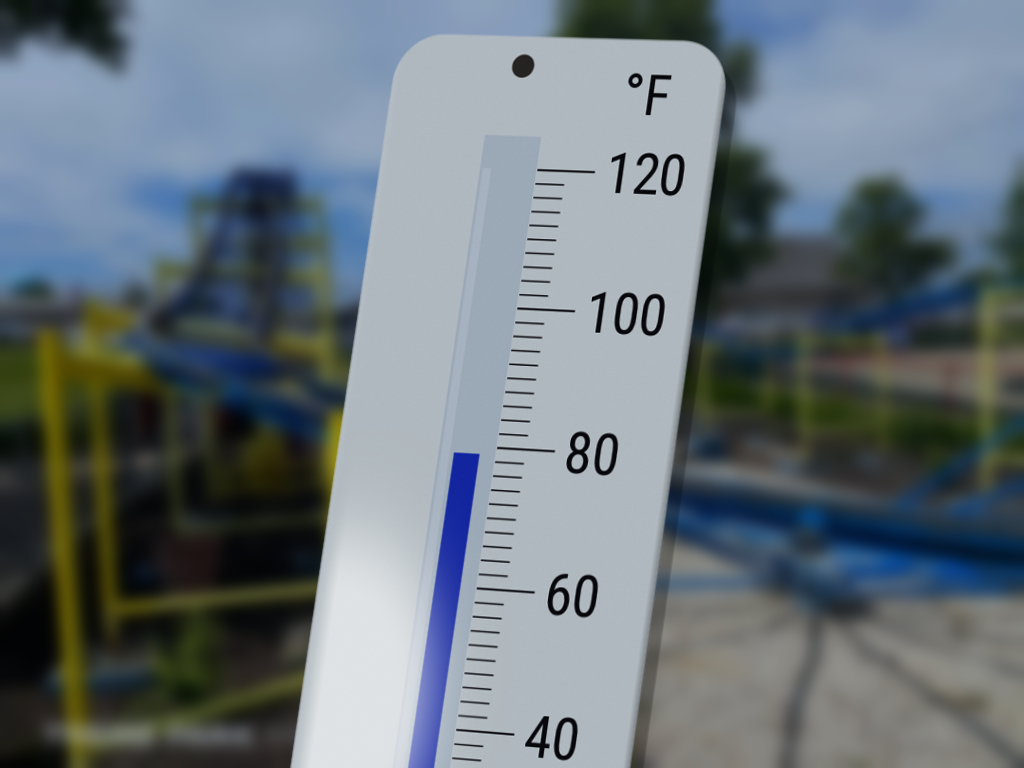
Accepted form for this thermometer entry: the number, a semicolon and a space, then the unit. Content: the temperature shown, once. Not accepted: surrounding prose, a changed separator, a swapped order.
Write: 79; °F
